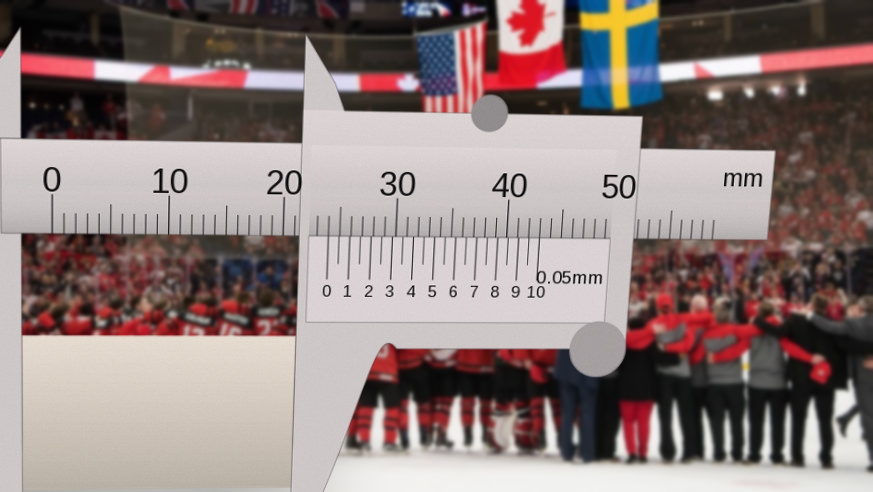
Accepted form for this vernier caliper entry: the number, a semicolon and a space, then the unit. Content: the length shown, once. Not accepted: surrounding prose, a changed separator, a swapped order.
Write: 24.0; mm
